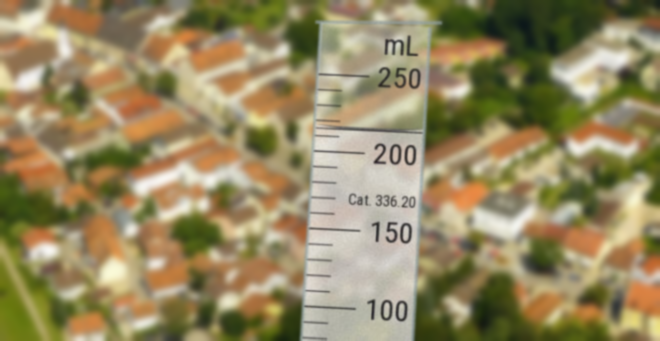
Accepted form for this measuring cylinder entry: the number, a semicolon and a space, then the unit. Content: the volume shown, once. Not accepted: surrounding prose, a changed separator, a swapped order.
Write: 215; mL
